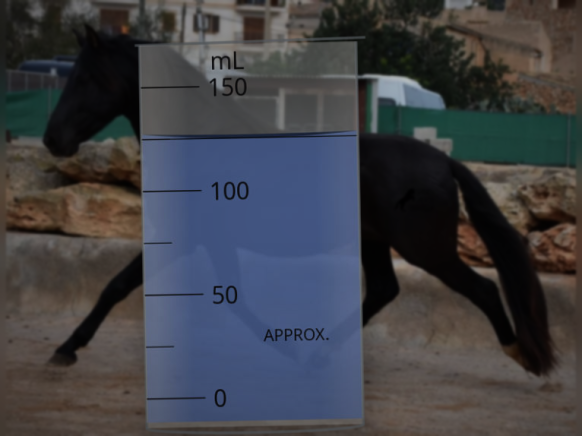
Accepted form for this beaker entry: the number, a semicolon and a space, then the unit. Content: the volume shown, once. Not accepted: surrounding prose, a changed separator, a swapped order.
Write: 125; mL
